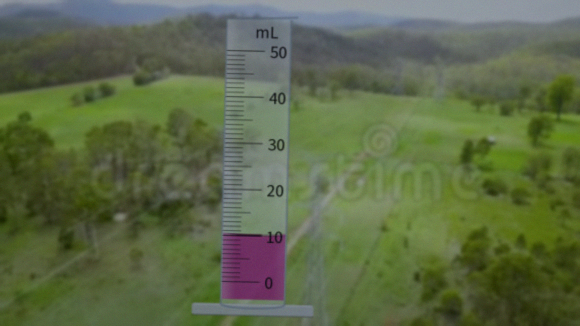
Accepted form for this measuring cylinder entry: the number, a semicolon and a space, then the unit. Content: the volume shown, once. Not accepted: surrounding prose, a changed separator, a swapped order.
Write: 10; mL
